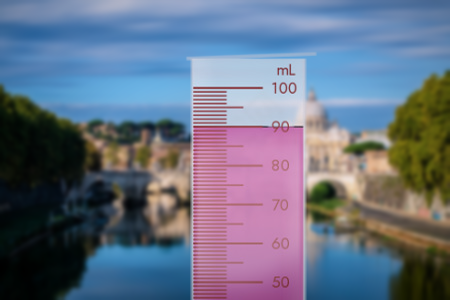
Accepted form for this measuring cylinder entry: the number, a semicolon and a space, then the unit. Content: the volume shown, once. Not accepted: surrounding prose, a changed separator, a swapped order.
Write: 90; mL
